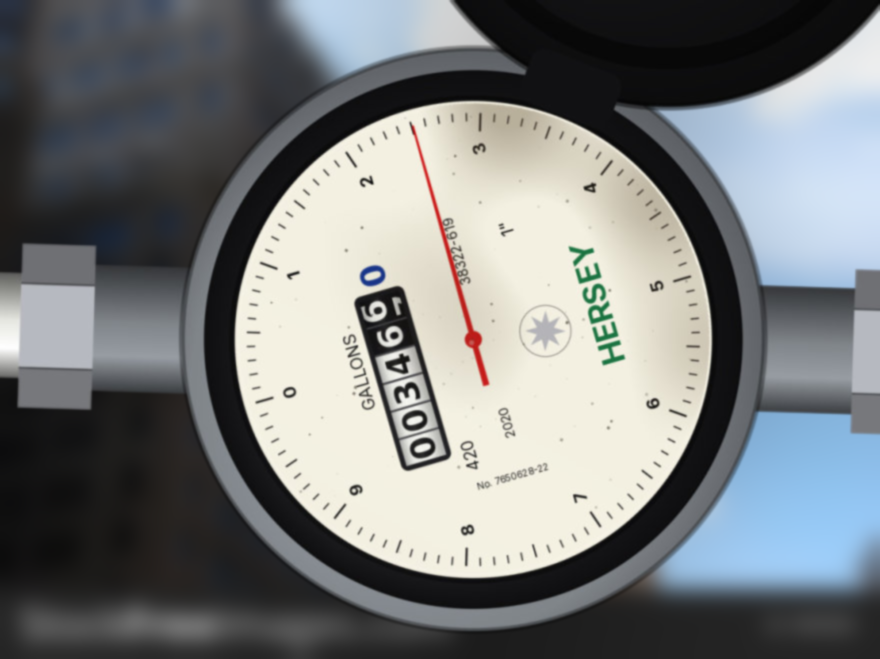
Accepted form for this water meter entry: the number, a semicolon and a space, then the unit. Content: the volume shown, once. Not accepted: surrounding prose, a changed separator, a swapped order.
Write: 34662.5; gal
